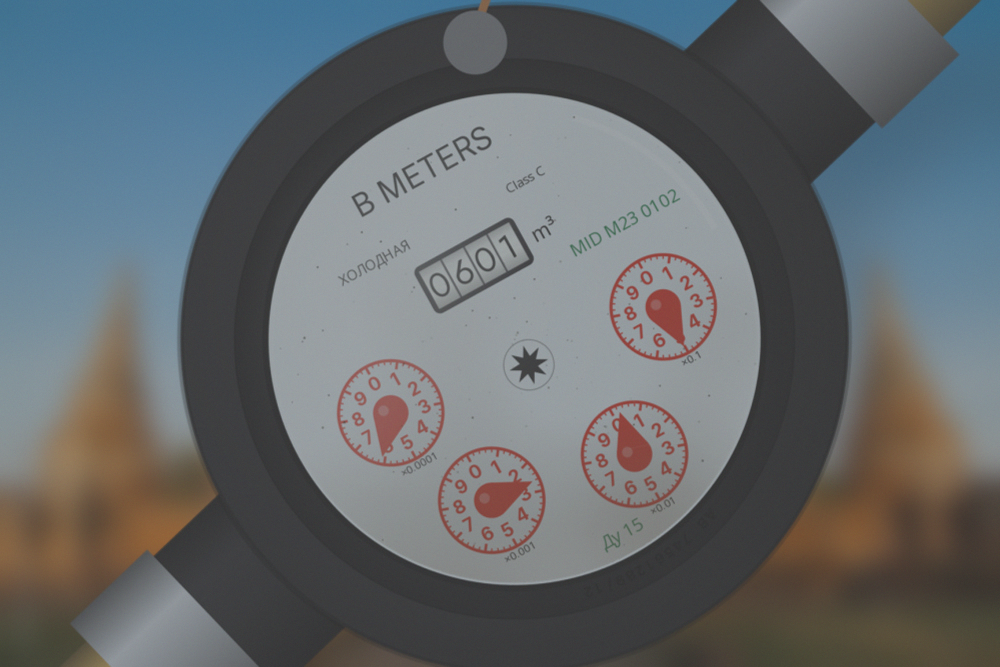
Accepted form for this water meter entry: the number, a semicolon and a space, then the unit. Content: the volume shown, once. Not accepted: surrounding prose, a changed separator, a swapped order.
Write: 601.5026; m³
